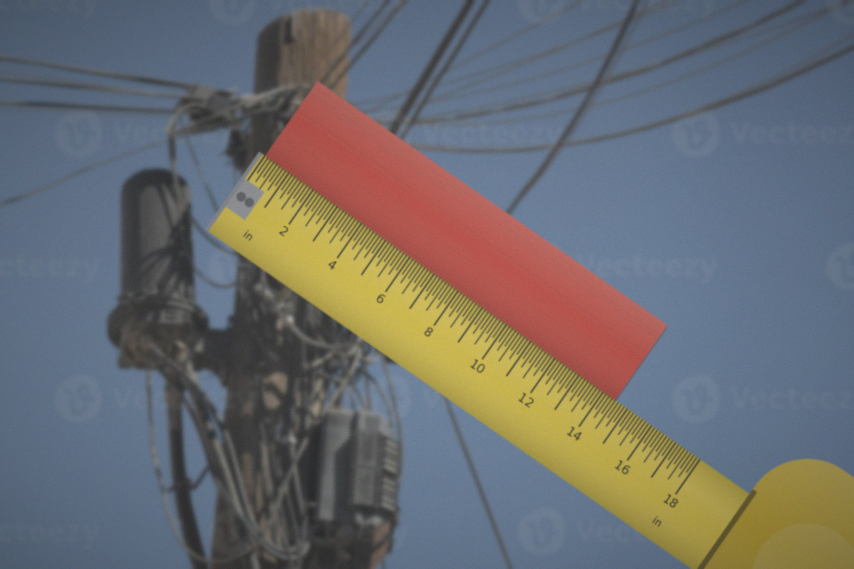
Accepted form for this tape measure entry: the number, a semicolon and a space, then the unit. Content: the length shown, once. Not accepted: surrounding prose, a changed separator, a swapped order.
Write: 14.5; in
